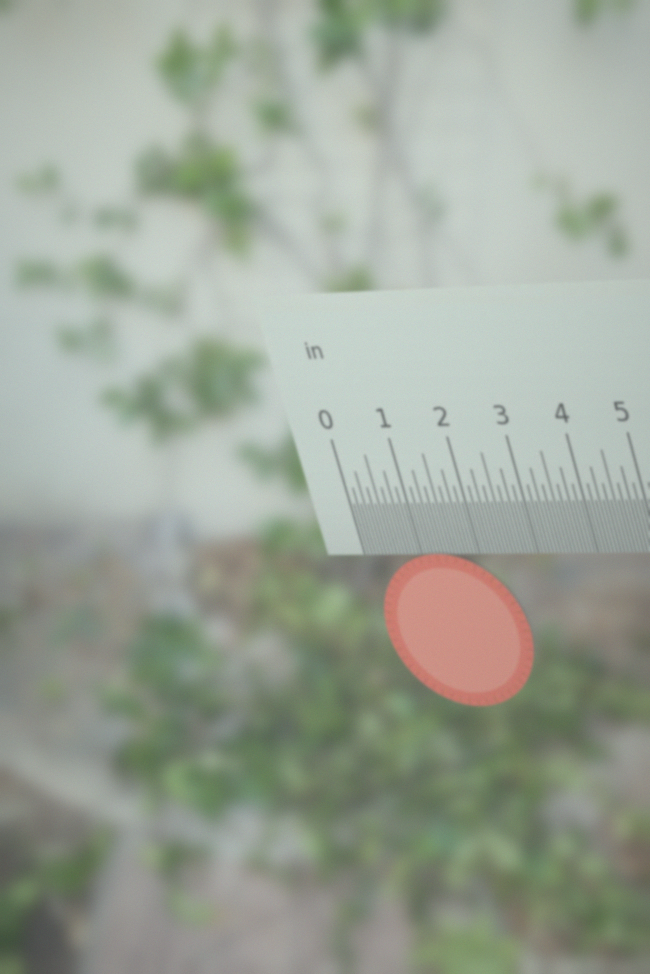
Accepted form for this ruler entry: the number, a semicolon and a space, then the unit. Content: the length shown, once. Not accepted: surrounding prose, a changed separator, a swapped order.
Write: 2.5; in
